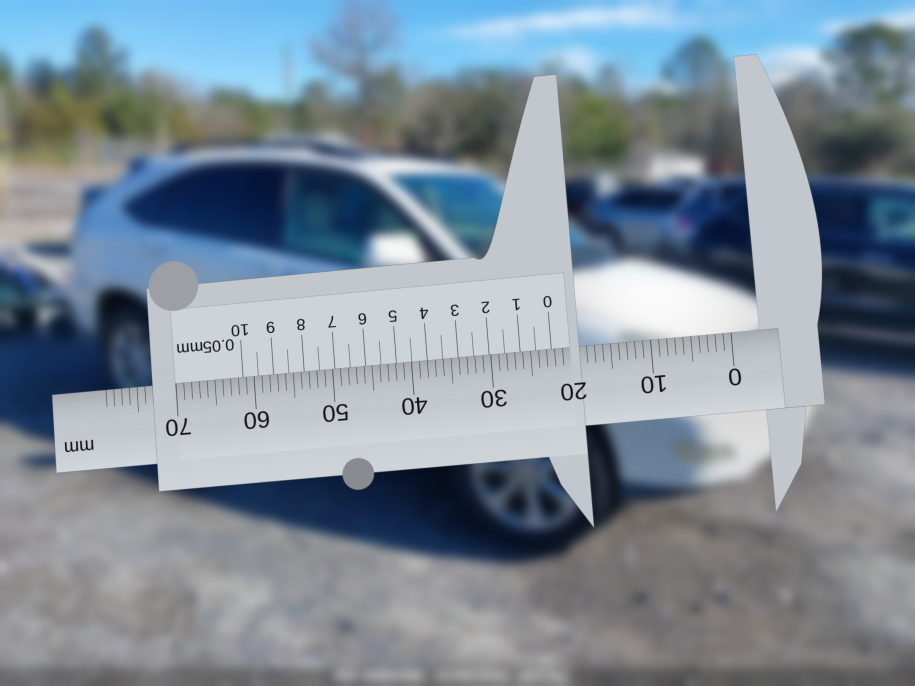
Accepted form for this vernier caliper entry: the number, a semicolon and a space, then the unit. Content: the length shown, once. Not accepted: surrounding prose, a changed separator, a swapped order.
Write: 22.4; mm
